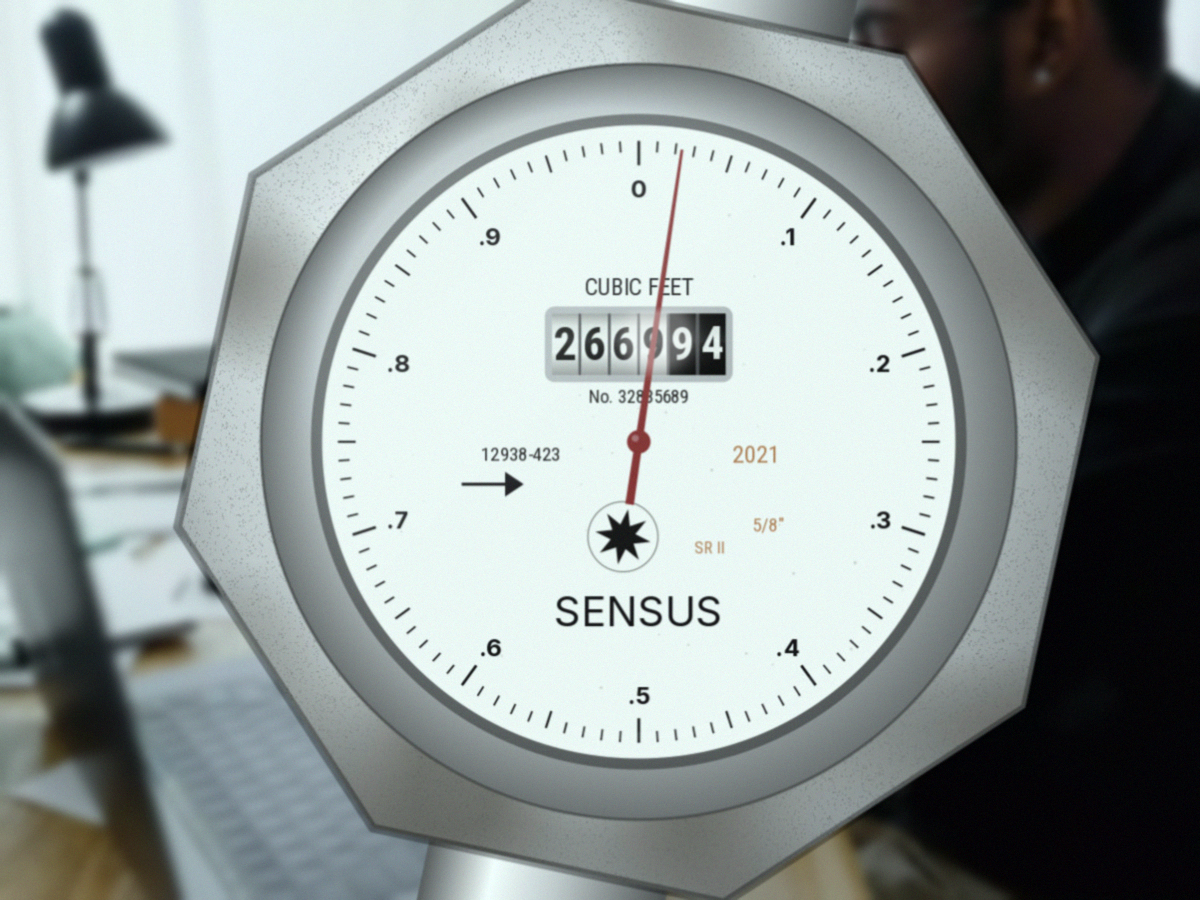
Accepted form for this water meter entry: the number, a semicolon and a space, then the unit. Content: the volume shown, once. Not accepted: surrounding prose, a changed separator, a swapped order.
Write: 266994.02; ft³
